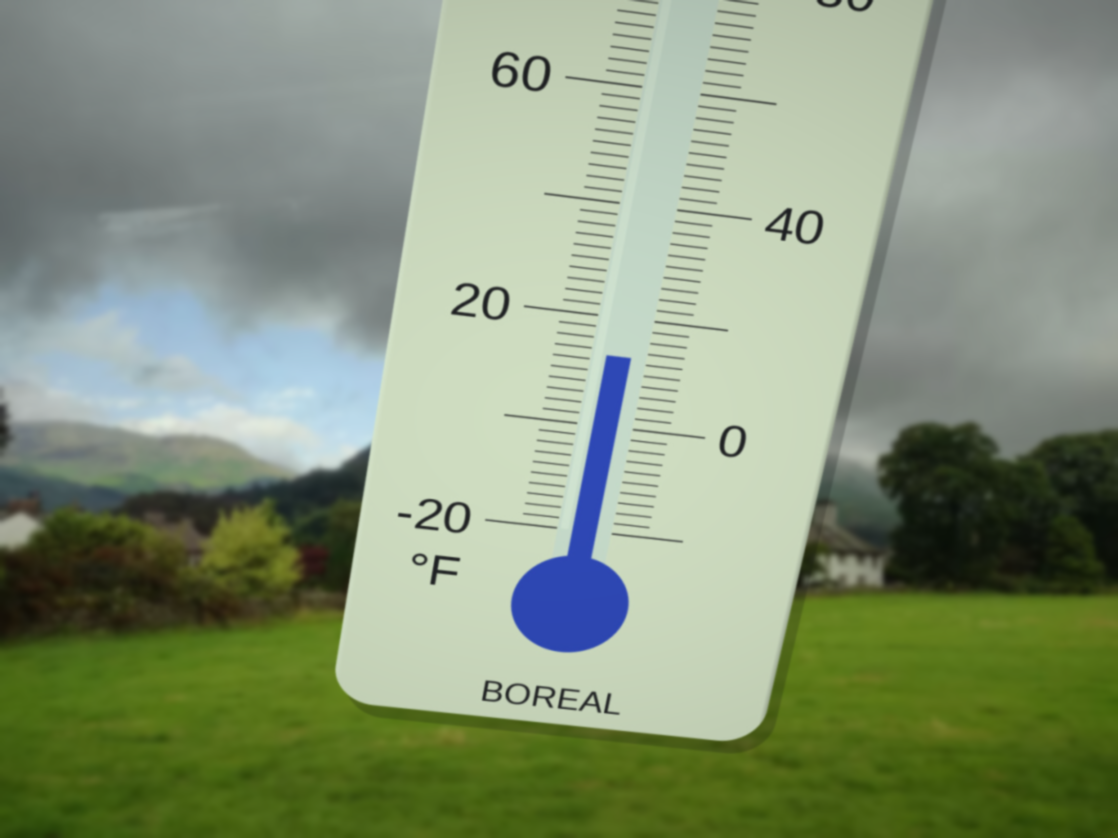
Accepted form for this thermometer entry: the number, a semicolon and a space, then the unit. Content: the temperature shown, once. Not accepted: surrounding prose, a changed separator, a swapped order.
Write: 13; °F
